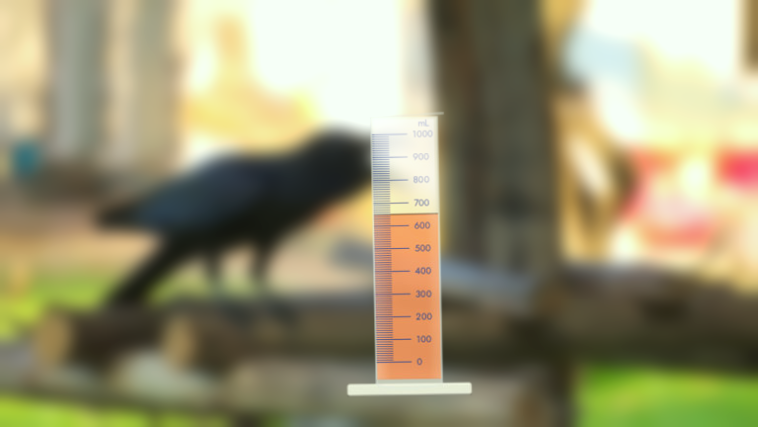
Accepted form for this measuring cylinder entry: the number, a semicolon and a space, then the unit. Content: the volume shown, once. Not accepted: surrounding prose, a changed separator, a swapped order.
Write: 650; mL
